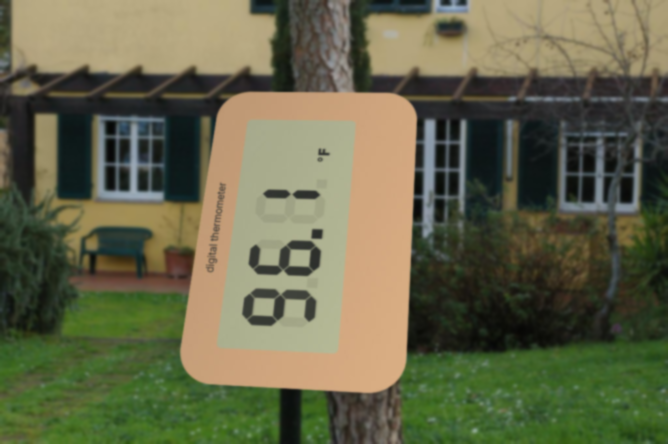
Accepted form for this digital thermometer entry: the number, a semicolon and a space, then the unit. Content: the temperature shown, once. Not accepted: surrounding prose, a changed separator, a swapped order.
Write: 96.1; °F
